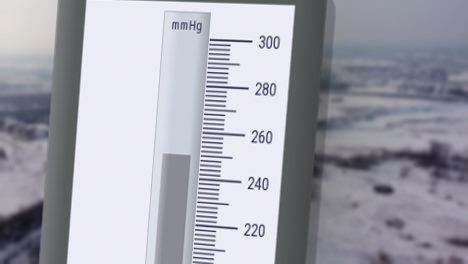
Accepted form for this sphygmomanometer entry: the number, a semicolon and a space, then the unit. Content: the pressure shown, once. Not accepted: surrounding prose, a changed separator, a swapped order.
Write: 250; mmHg
